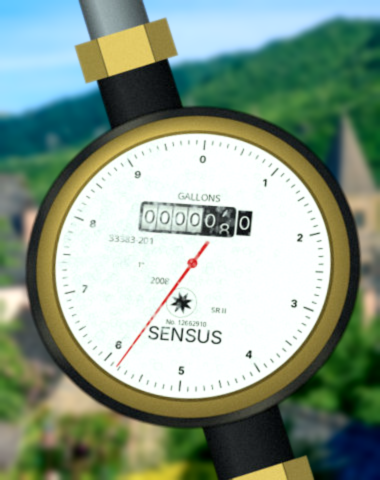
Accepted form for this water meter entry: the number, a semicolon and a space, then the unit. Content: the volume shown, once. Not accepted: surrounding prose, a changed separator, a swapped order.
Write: 75.8; gal
